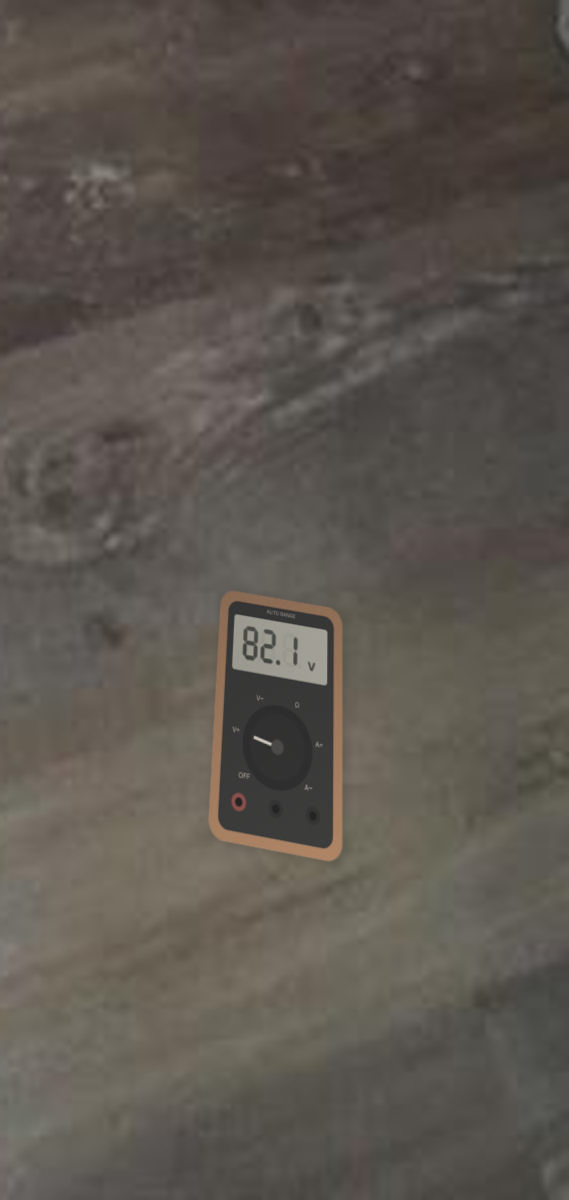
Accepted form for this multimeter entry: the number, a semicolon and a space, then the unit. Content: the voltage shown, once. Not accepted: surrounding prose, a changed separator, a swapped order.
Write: 82.1; V
